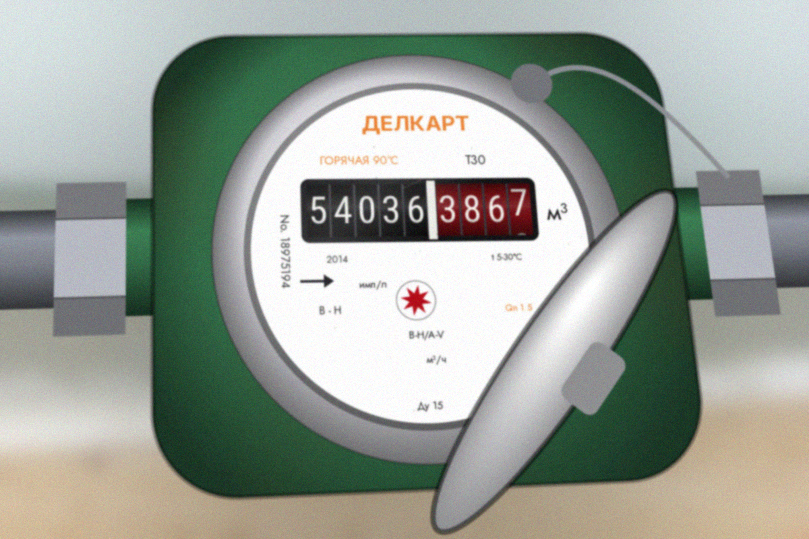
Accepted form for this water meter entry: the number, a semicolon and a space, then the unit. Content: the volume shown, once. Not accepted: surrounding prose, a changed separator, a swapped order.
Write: 54036.3867; m³
